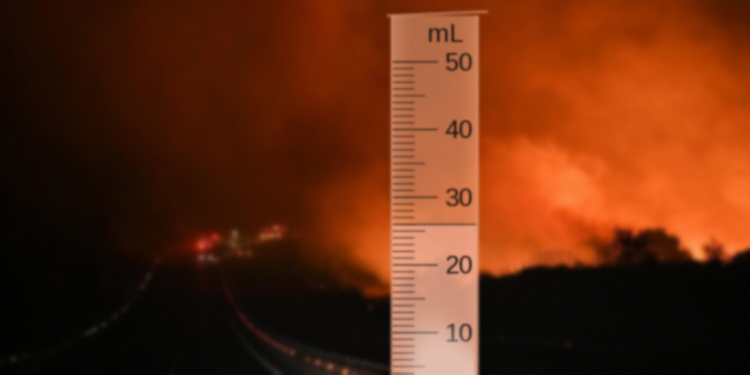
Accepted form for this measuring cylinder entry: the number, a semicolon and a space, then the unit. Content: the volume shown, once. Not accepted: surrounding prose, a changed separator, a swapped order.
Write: 26; mL
